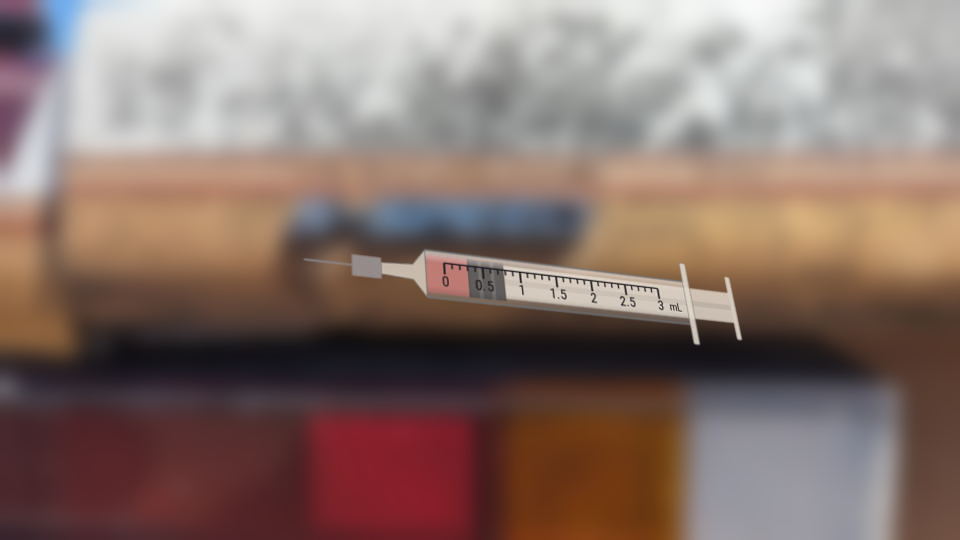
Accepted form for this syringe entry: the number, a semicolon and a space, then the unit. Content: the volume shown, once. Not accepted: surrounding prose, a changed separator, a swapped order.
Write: 0.3; mL
